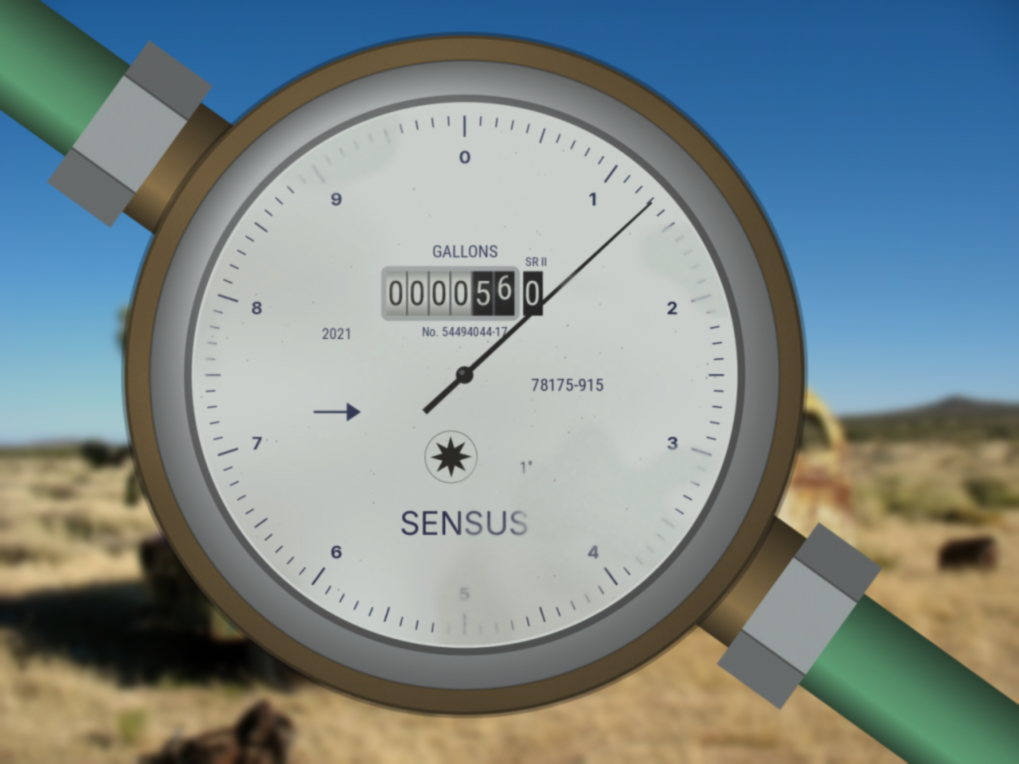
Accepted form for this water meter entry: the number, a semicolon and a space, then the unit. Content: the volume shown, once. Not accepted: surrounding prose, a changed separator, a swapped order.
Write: 561.3; gal
